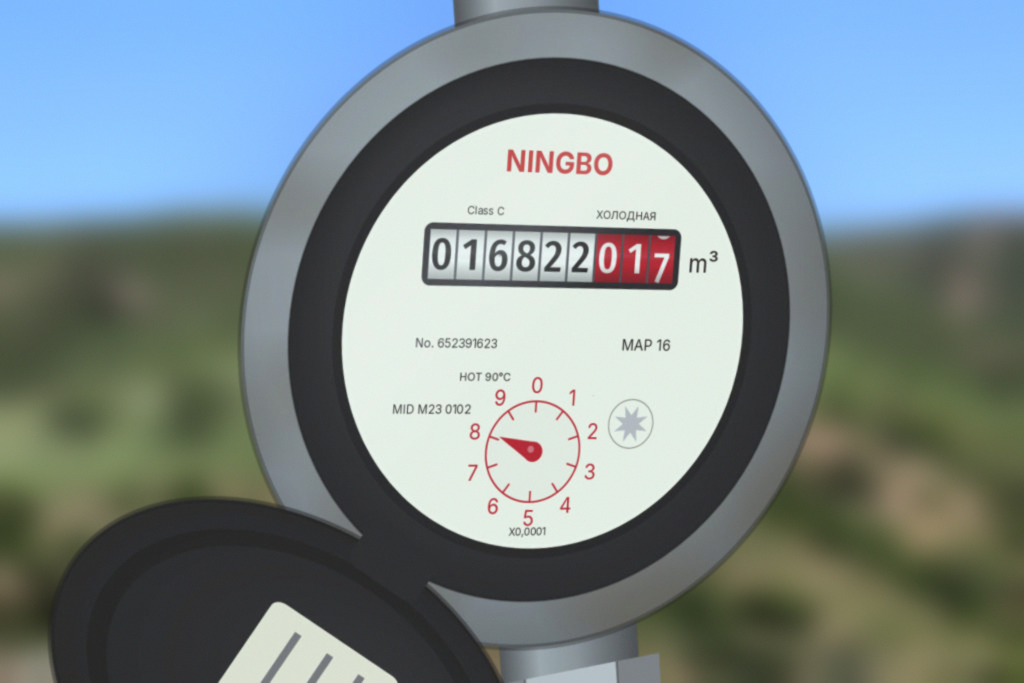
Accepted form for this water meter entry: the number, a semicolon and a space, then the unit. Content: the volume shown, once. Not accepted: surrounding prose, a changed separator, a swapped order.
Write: 16822.0168; m³
